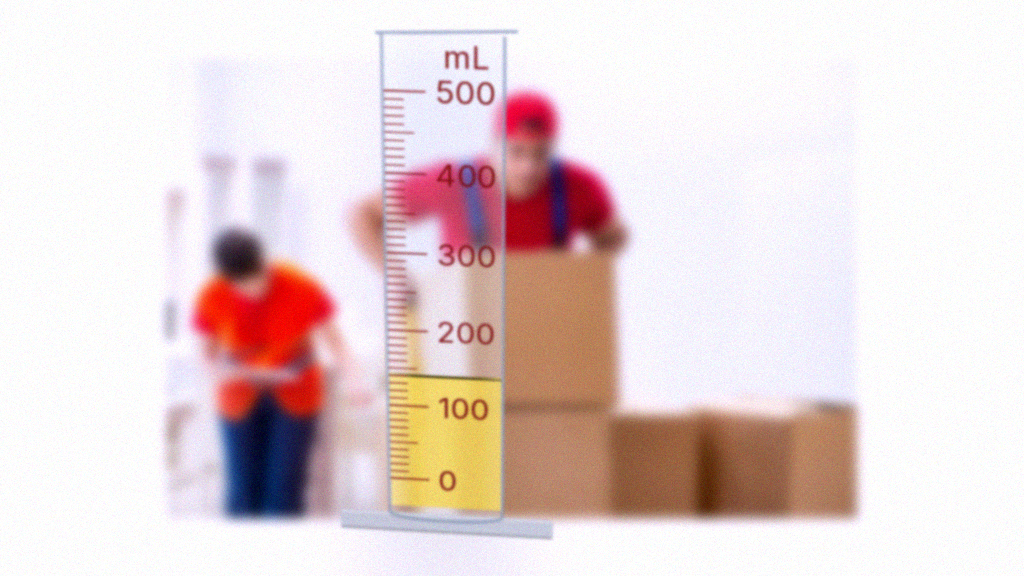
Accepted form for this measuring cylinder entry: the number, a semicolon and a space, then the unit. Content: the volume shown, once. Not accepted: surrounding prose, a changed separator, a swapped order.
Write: 140; mL
